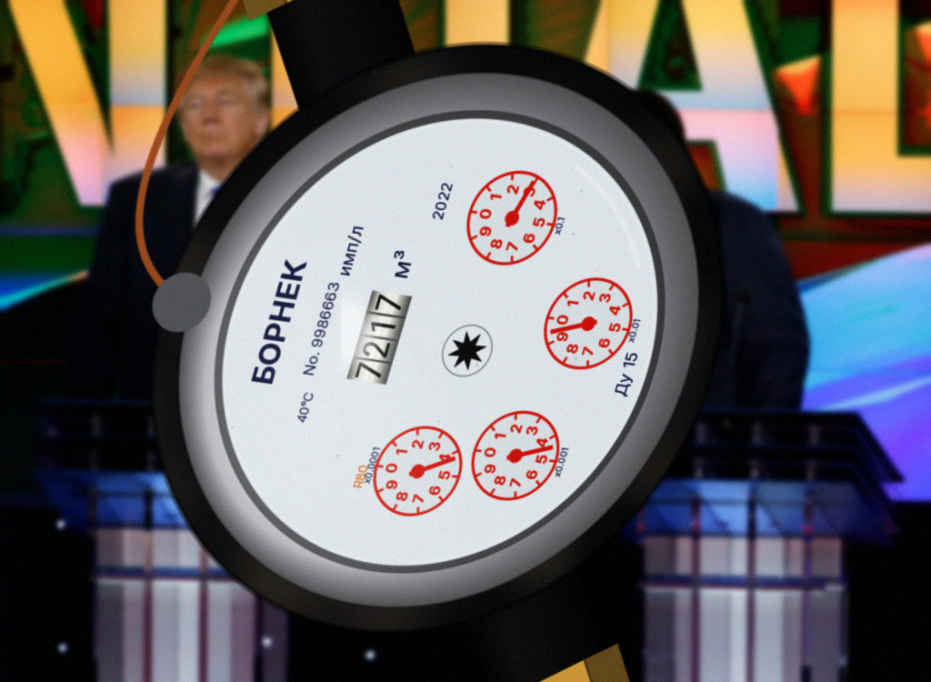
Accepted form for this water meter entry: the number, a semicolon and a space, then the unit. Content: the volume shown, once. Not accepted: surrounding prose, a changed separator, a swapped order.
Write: 7217.2944; m³
